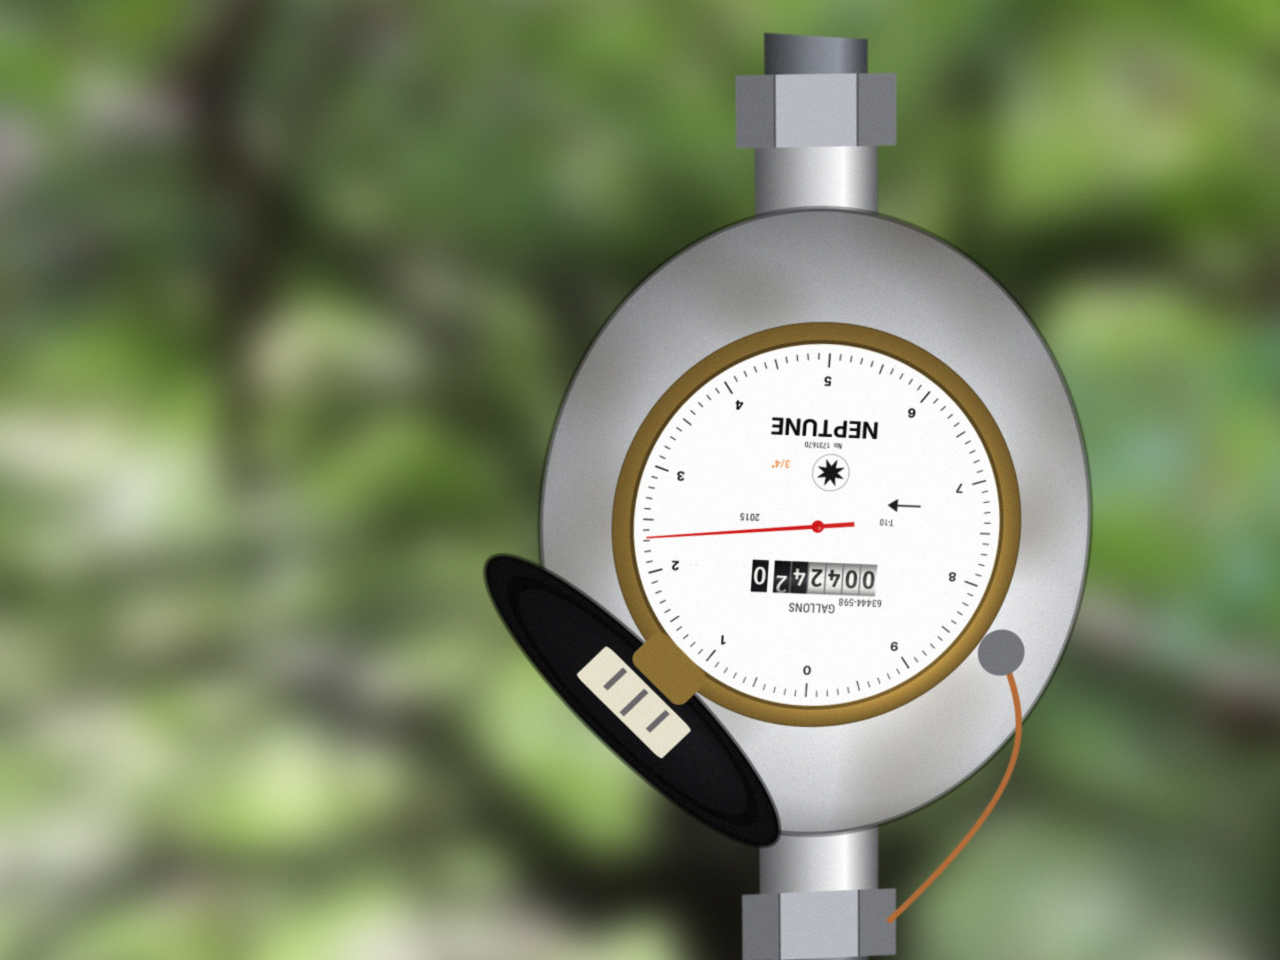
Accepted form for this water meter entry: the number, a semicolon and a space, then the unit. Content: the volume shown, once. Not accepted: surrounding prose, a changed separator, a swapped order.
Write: 42422.3; gal
